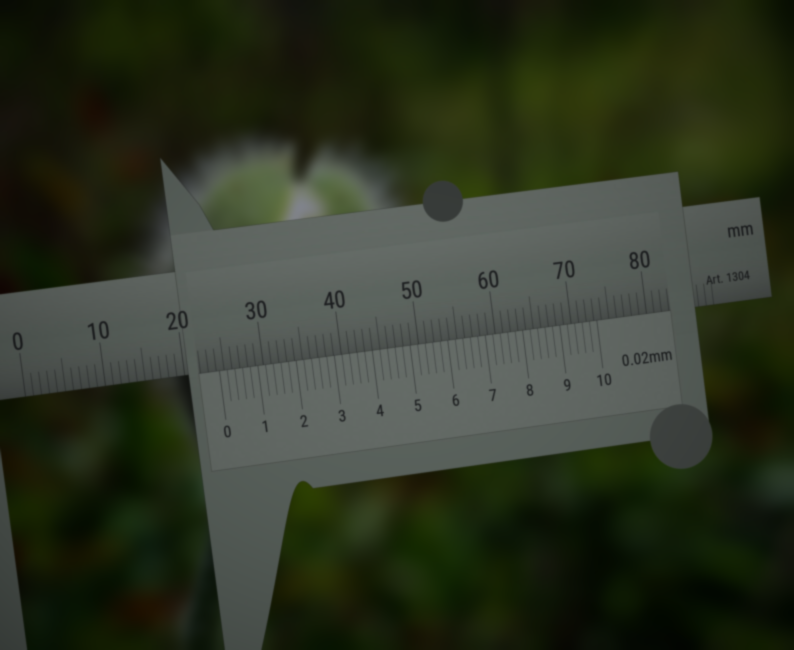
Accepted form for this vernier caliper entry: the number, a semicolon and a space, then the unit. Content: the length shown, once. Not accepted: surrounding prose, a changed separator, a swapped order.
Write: 24.4; mm
